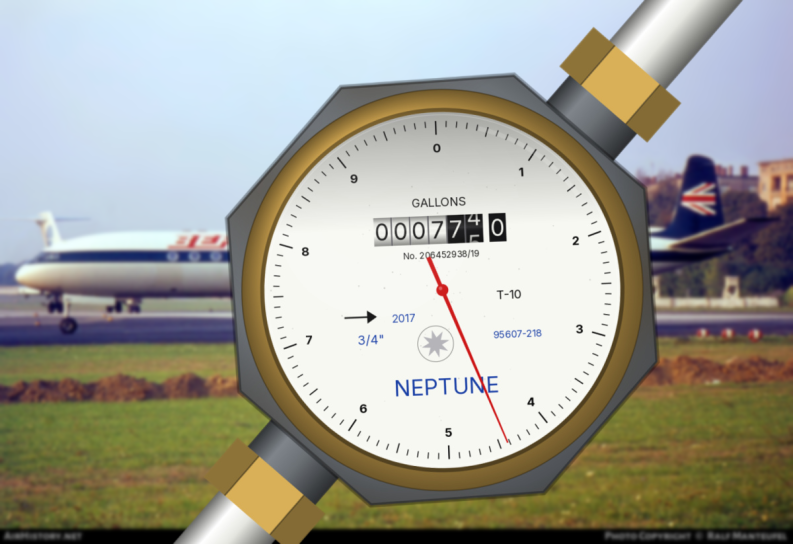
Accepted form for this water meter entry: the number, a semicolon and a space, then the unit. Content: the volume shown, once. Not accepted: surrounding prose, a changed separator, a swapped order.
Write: 7744.4; gal
